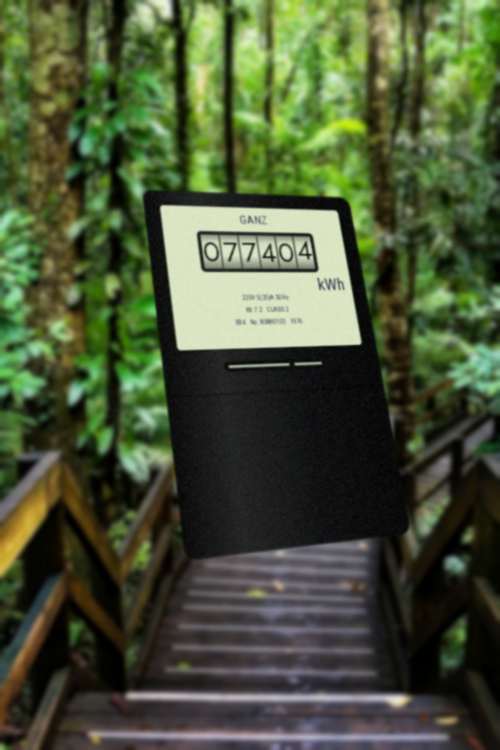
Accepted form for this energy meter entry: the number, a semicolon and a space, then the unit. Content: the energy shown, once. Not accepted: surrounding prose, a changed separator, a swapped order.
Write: 77404; kWh
